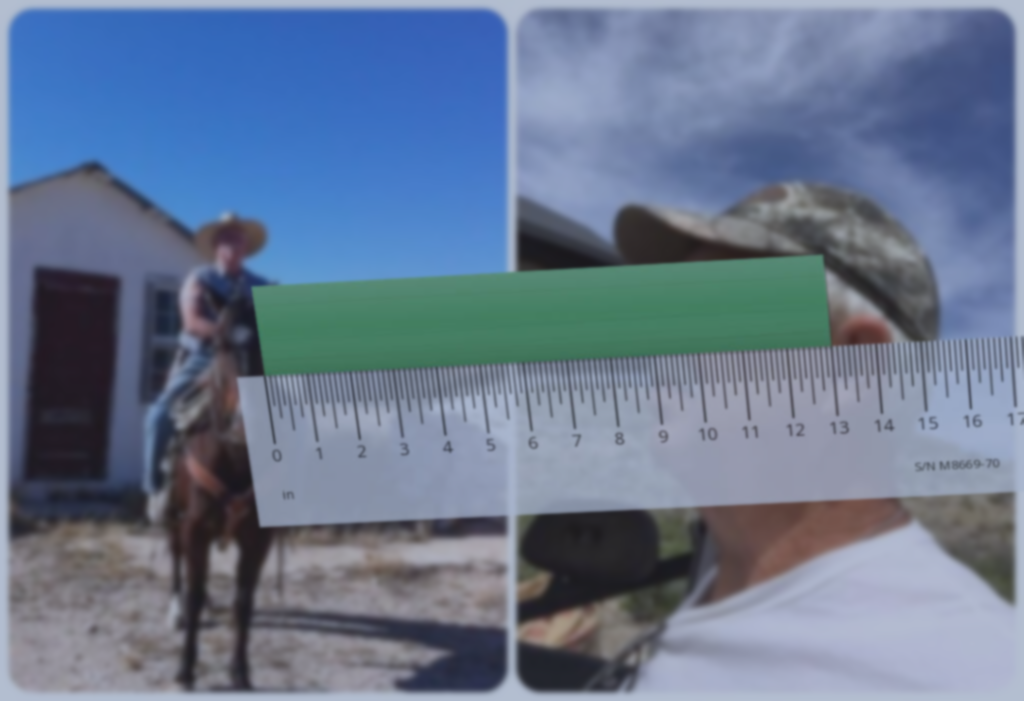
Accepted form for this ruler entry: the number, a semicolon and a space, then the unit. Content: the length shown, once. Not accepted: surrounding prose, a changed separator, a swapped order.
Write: 13; in
